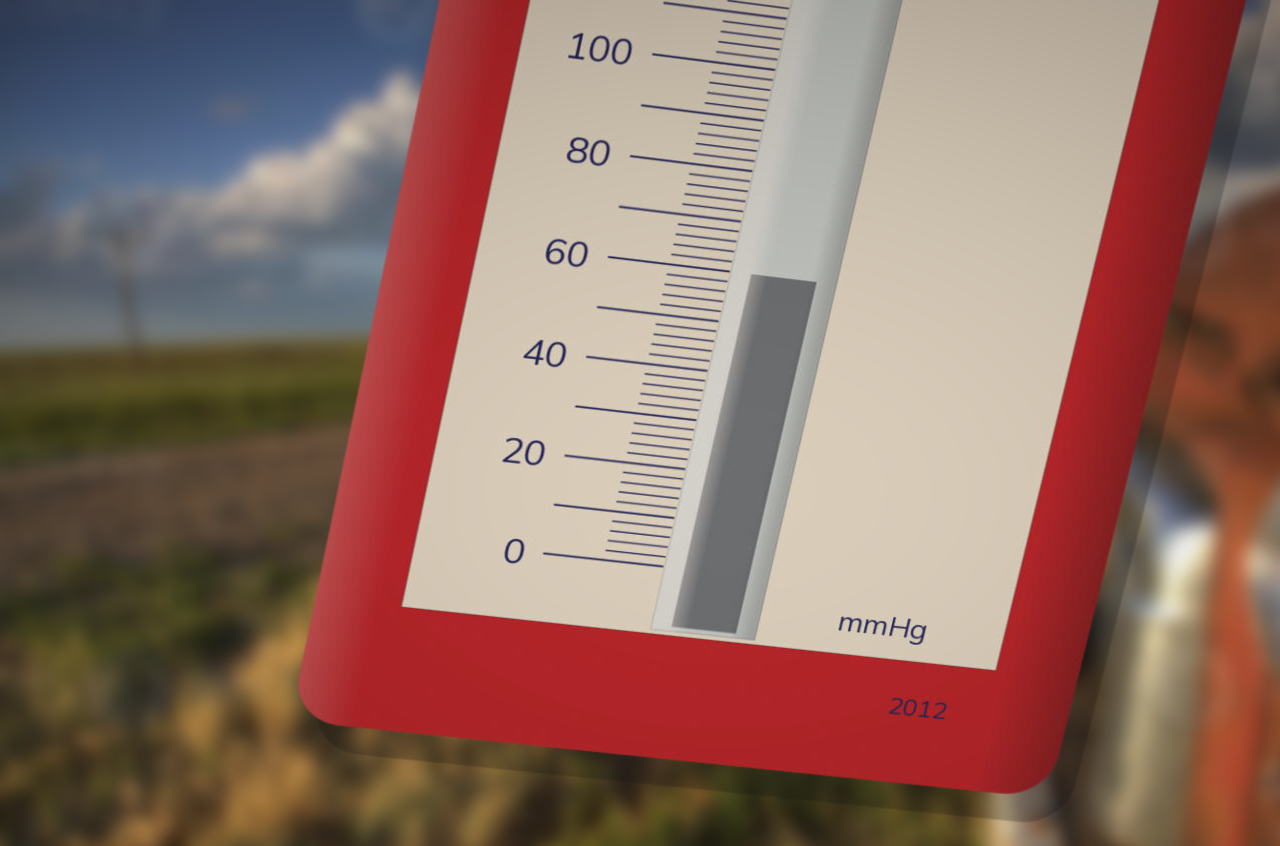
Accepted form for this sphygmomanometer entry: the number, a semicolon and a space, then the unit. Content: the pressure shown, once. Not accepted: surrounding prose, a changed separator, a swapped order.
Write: 60; mmHg
